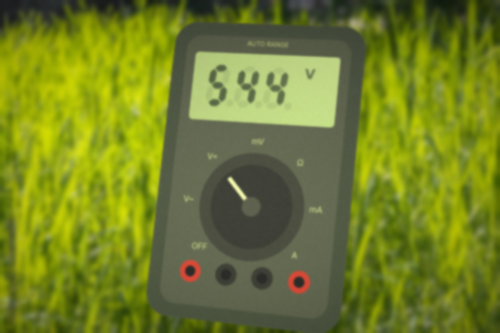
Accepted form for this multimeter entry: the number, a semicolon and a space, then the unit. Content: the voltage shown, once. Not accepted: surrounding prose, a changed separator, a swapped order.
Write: 544; V
